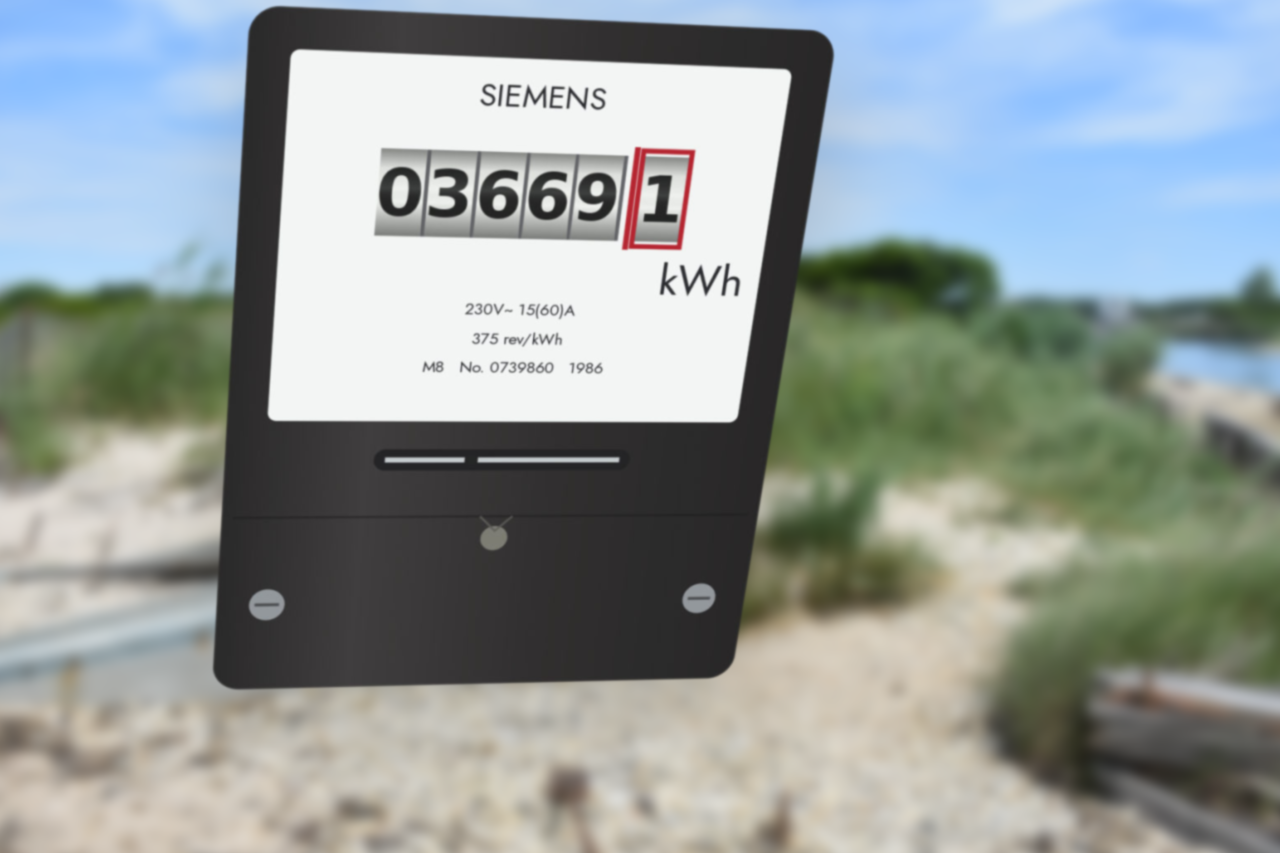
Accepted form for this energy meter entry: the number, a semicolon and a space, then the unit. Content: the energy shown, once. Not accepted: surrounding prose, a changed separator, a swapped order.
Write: 3669.1; kWh
